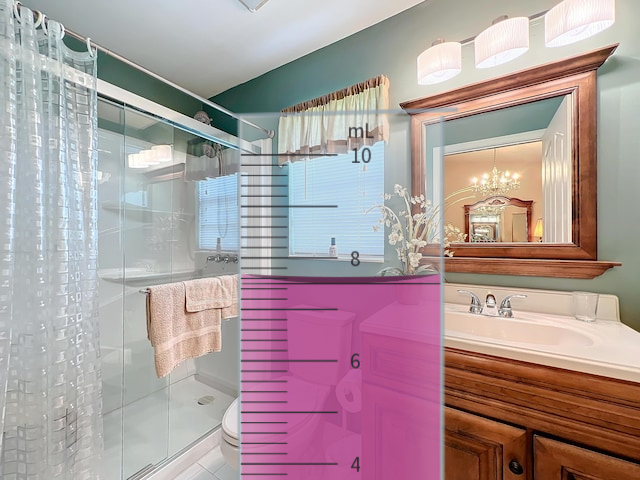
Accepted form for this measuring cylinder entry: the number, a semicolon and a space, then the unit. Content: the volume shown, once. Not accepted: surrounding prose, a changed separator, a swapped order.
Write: 7.5; mL
